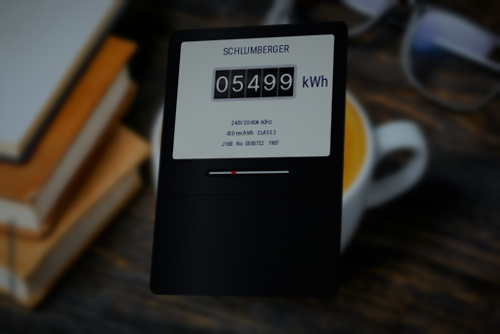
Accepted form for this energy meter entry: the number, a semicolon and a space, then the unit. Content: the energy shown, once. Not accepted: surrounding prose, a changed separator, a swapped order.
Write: 5499; kWh
